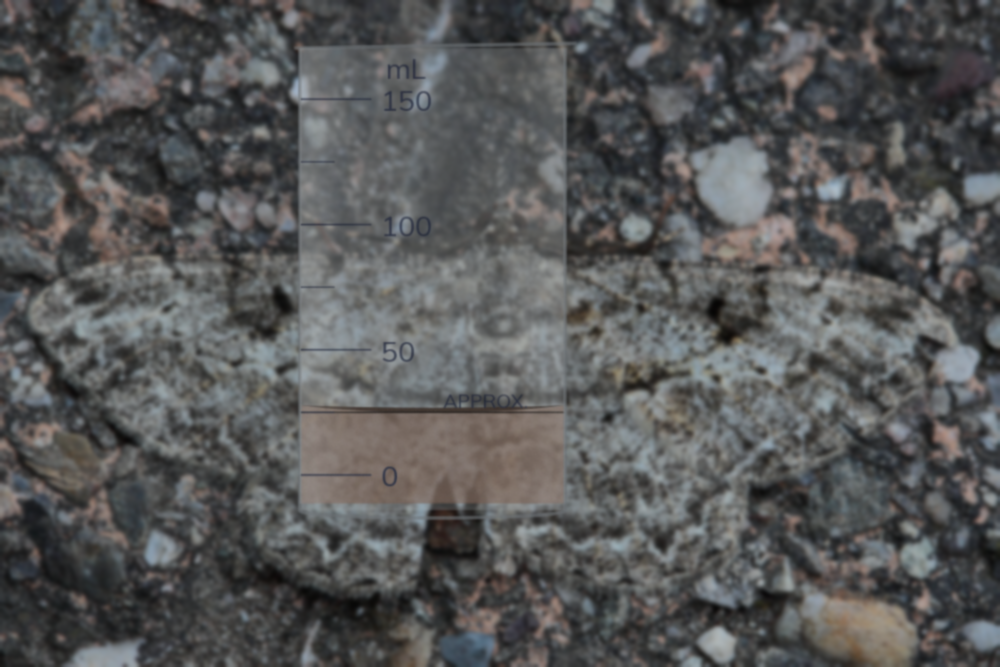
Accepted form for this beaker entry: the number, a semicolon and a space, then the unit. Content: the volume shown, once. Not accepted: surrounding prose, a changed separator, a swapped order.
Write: 25; mL
